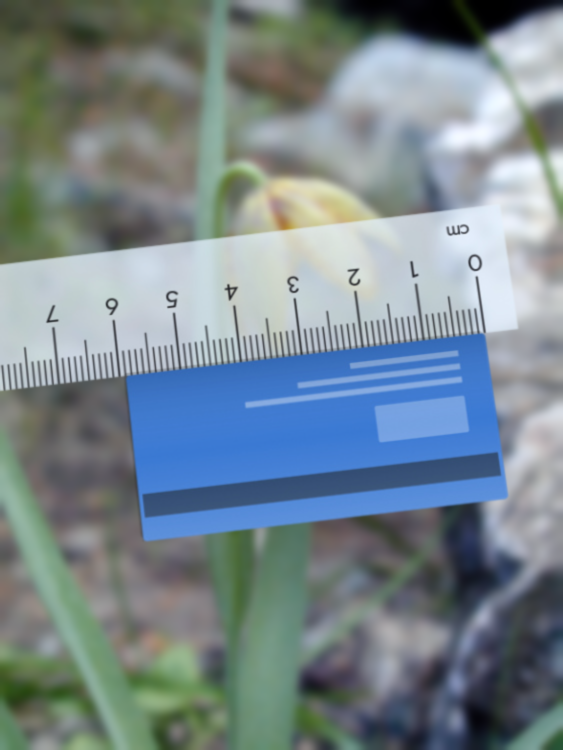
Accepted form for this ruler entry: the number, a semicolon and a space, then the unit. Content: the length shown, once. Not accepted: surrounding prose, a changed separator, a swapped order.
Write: 5.9; cm
